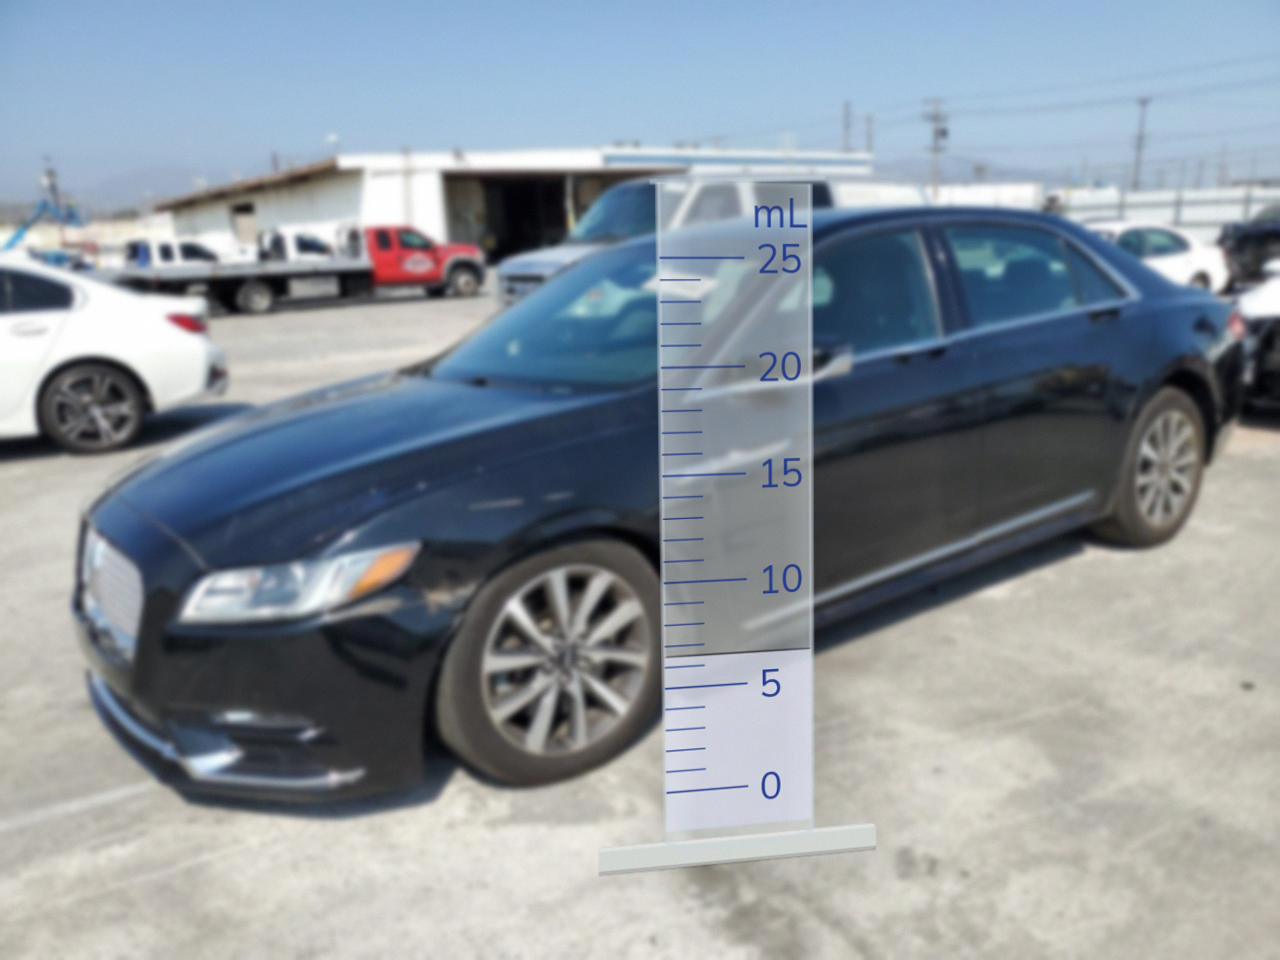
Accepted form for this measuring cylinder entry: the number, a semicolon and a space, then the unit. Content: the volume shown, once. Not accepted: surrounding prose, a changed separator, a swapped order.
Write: 6.5; mL
